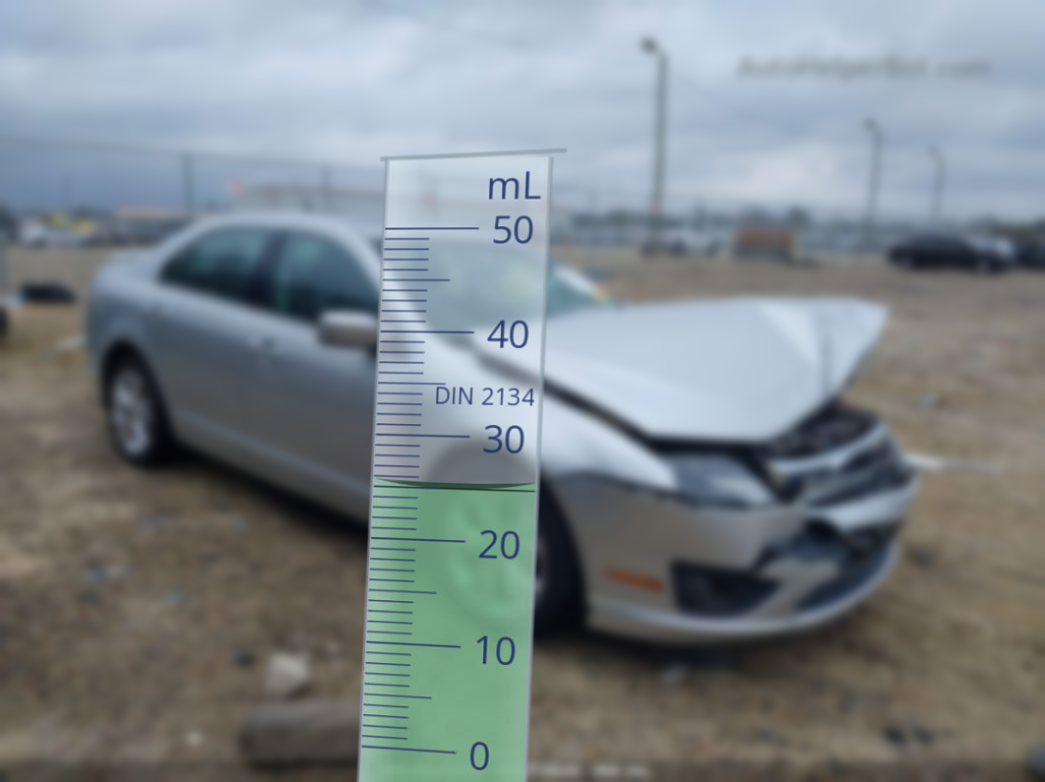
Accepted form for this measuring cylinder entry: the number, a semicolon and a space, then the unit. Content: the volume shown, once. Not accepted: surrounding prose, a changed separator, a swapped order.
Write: 25; mL
